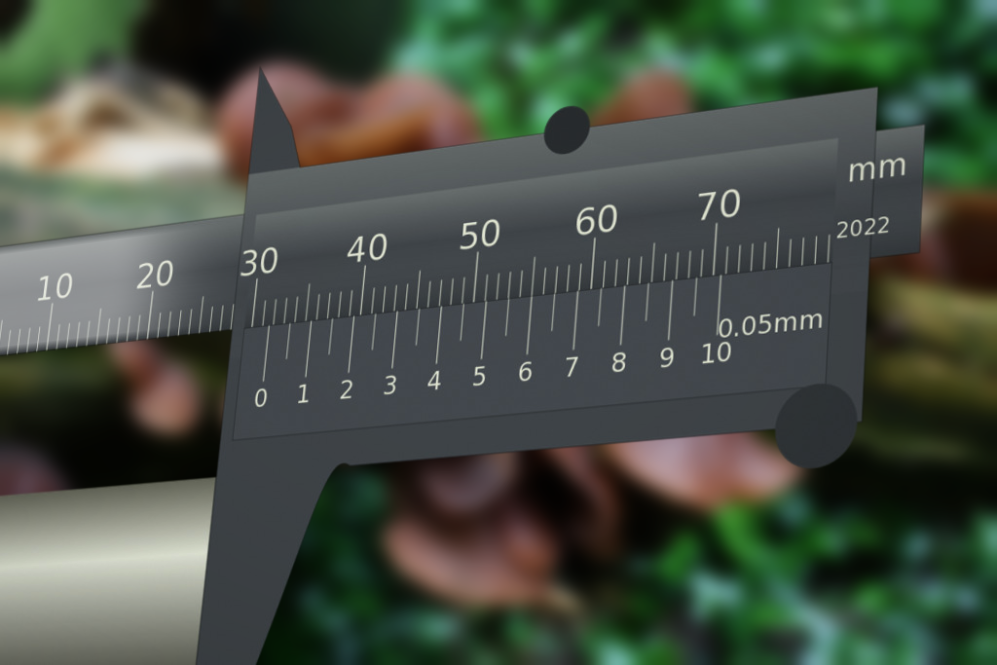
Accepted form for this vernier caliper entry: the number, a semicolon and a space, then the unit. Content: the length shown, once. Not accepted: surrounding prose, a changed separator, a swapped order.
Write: 31.6; mm
